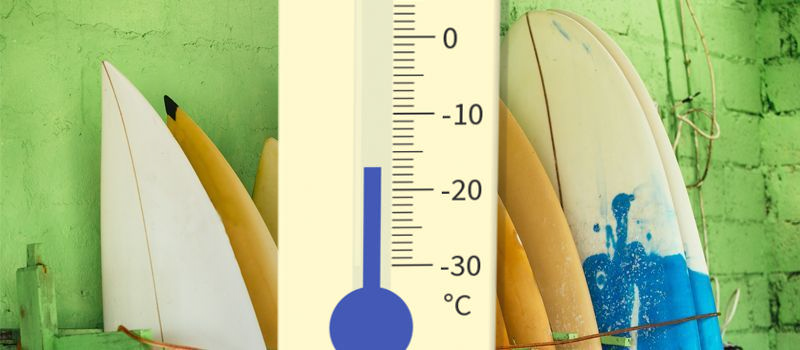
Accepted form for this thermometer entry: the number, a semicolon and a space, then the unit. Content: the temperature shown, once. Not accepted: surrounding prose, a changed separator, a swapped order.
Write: -17; °C
